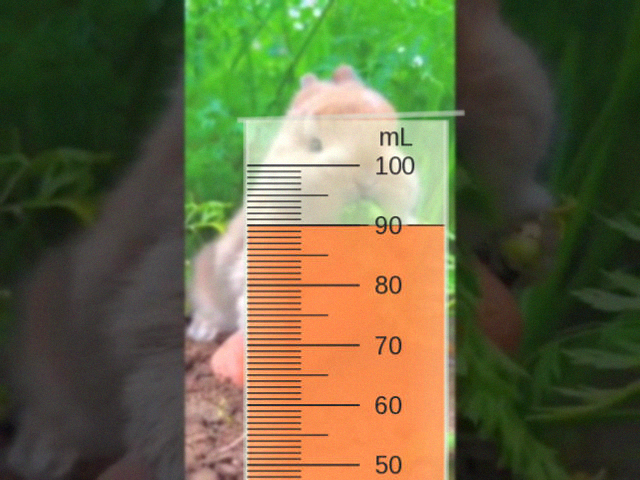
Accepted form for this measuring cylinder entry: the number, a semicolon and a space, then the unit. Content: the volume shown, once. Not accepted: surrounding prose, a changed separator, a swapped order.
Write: 90; mL
